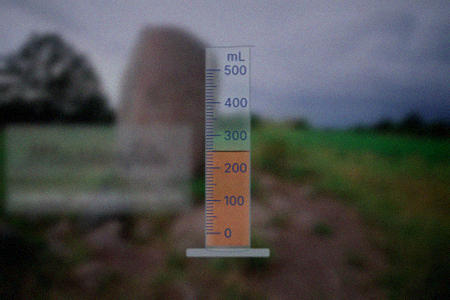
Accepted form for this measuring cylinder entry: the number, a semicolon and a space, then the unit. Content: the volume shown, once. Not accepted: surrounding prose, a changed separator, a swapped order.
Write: 250; mL
